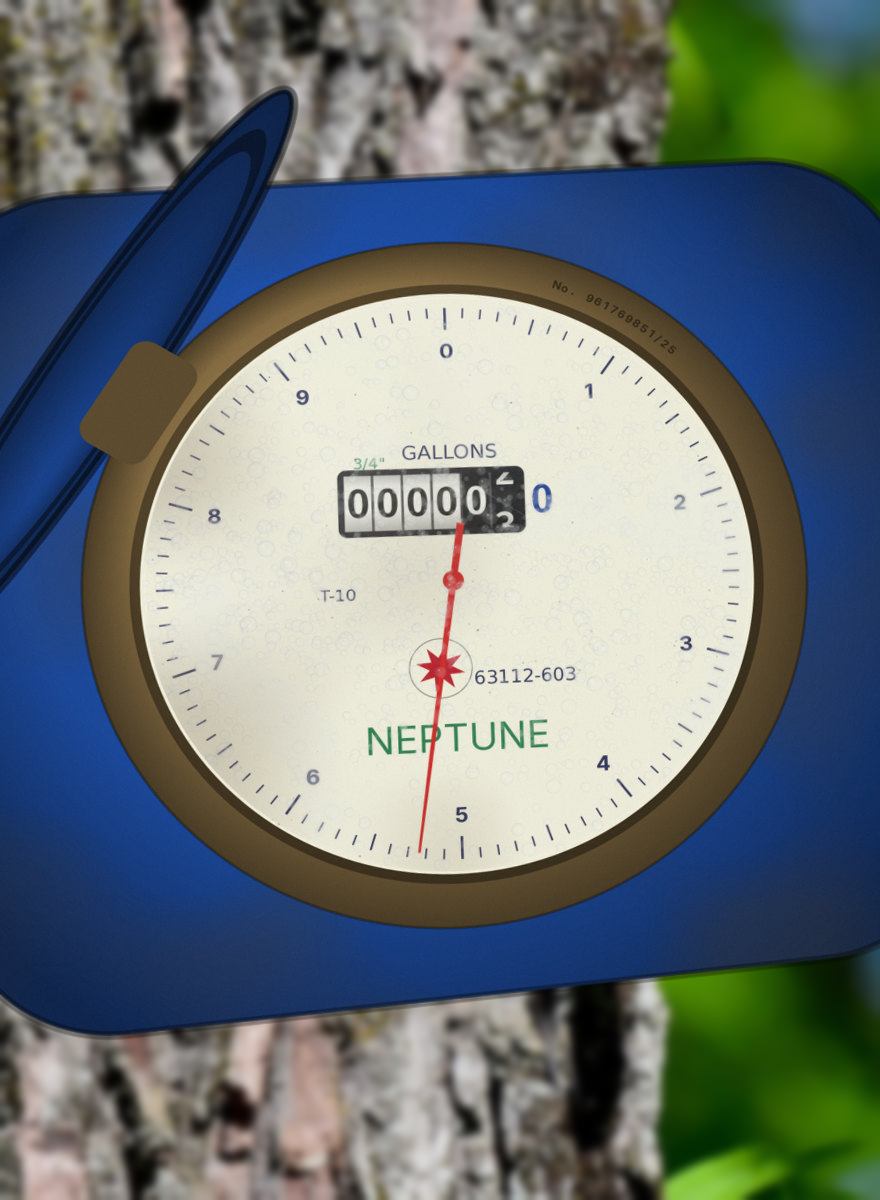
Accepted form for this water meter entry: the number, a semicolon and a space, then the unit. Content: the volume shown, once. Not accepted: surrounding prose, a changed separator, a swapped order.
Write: 25.2; gal
